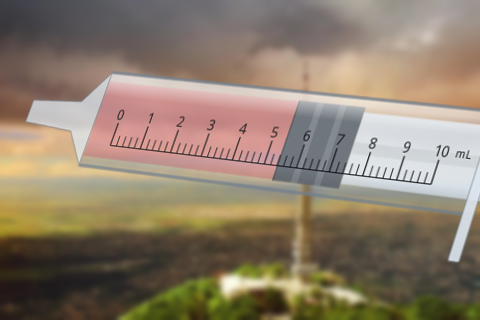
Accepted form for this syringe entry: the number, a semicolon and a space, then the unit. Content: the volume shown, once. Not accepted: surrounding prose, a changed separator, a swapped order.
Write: 5.4; mL
